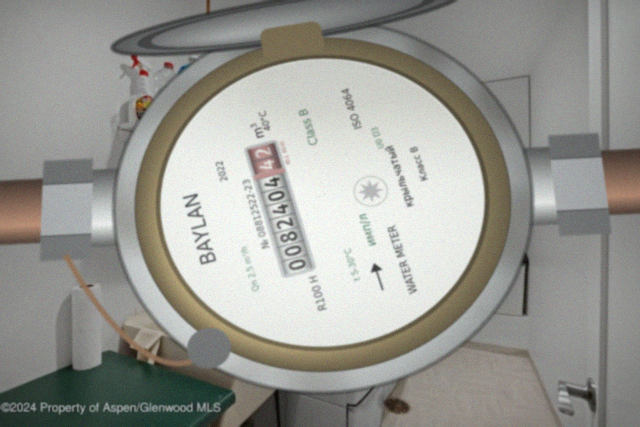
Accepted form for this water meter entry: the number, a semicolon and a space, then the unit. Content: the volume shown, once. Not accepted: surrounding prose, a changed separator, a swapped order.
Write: 82404.42; m³
